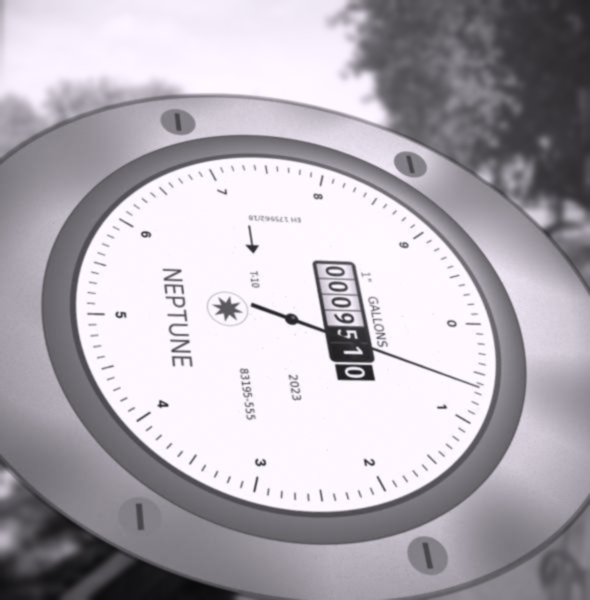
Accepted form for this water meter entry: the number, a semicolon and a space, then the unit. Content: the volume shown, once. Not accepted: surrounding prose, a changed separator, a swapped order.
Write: 9510.6; gal
